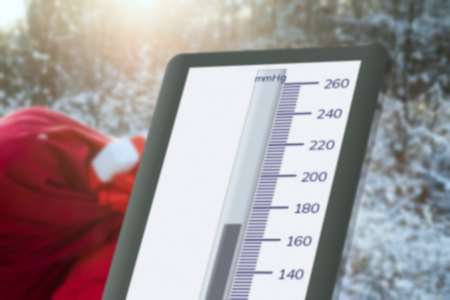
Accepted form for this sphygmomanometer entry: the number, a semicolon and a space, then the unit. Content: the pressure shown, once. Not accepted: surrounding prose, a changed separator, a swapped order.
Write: 170; mmHg
